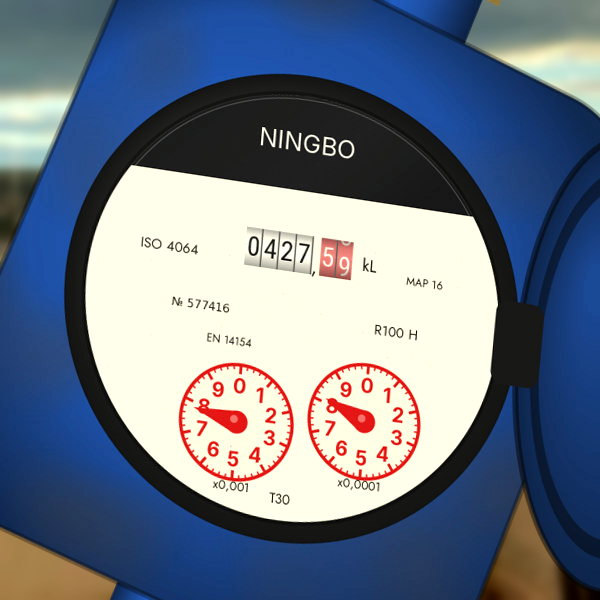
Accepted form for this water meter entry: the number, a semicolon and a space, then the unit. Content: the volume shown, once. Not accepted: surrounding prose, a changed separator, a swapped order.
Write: 427.5878; kL
